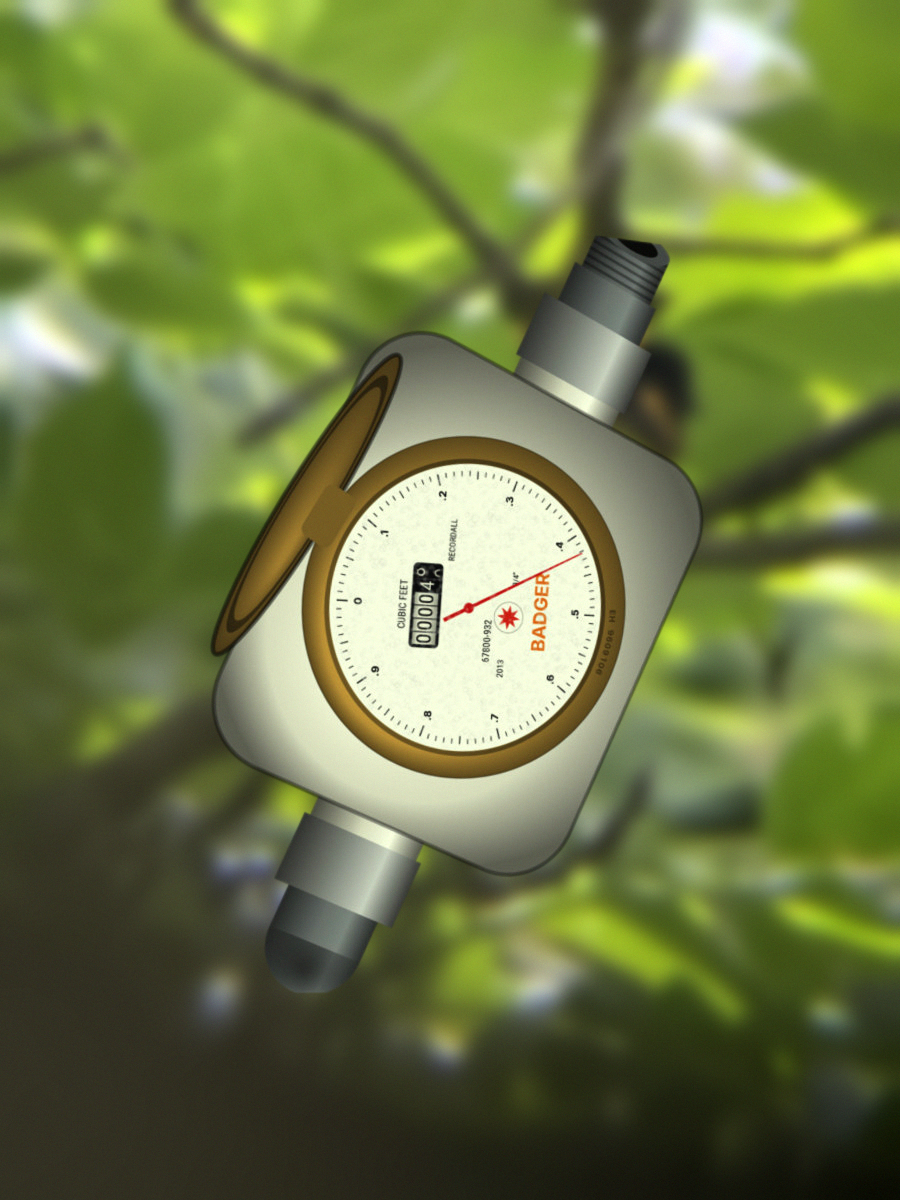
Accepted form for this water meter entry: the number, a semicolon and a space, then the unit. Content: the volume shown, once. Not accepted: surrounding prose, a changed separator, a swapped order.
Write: 48.42; ft³
